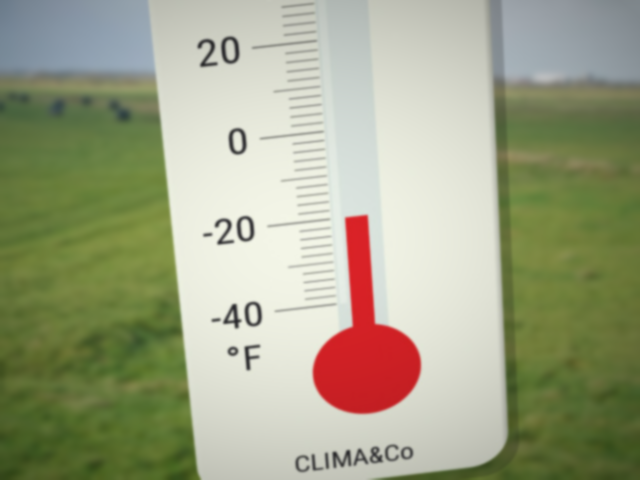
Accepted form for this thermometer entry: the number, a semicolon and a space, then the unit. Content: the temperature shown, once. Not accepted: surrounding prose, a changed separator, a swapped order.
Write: -20; °F
